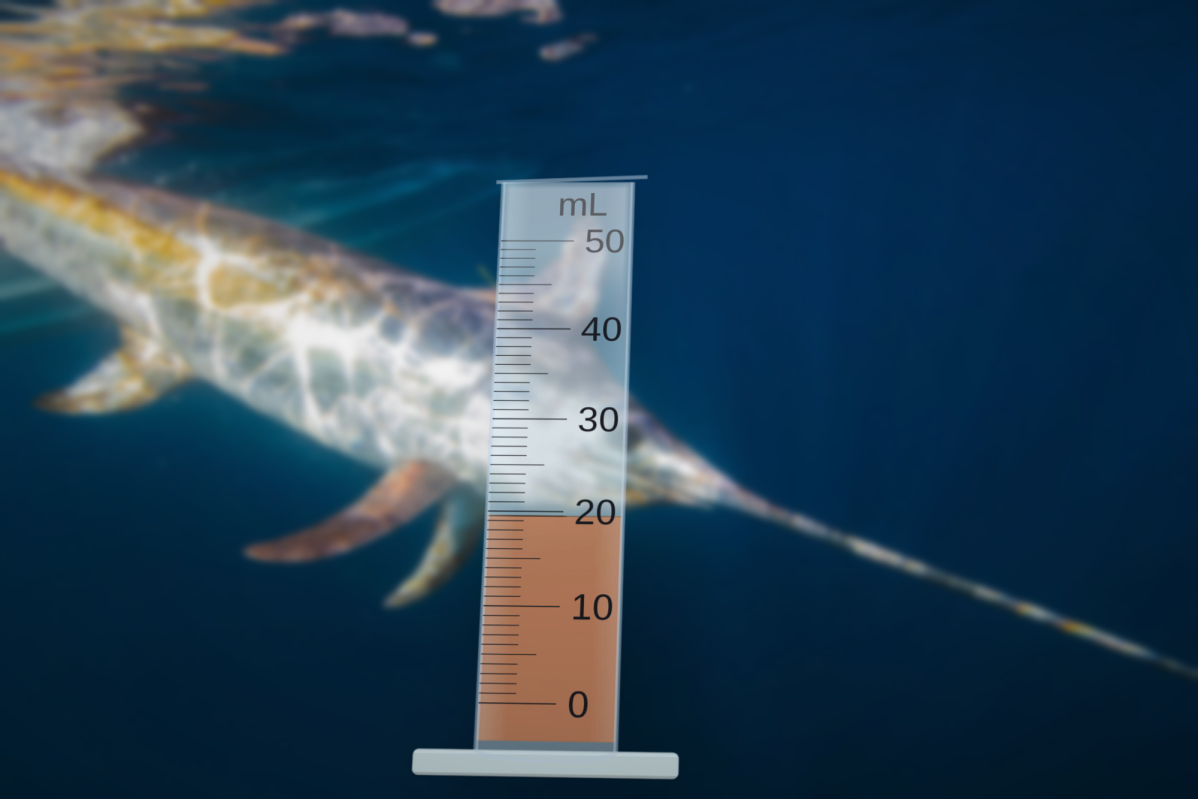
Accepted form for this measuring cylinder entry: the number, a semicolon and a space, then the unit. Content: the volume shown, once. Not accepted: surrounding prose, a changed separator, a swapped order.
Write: 19.5; mL
